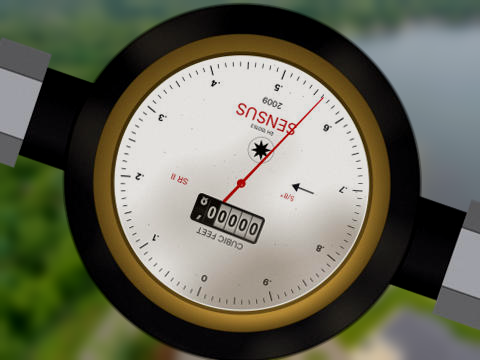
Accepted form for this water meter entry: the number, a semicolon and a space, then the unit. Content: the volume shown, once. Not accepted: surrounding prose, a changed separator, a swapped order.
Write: 7.56; ft³
